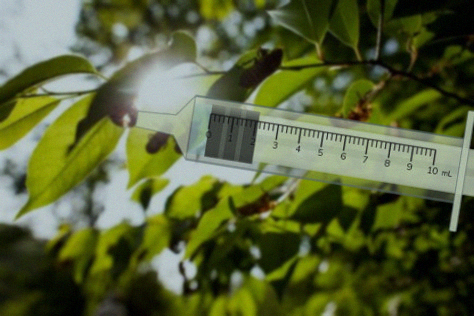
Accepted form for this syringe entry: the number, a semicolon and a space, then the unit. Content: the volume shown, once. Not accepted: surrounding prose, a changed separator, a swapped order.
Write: 0; mL
